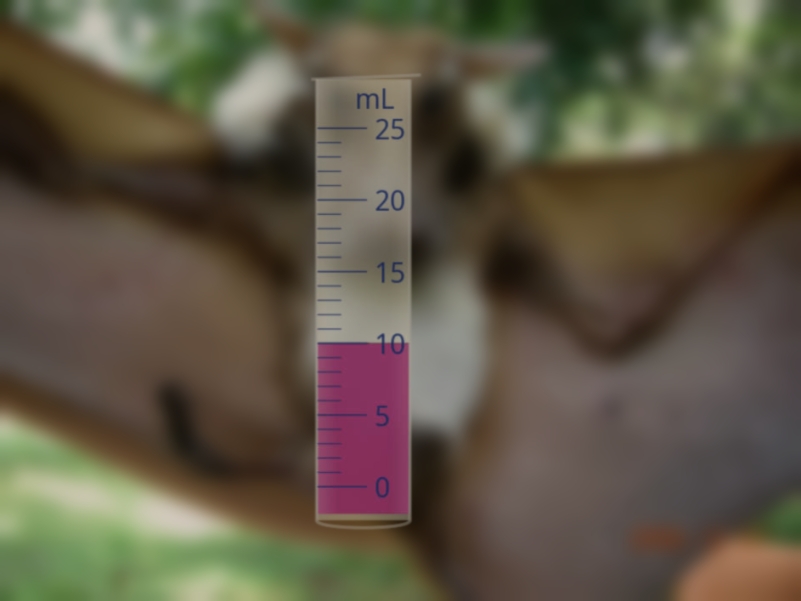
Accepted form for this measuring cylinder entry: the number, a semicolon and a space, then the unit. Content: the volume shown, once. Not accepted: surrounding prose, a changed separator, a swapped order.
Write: 10; mL
